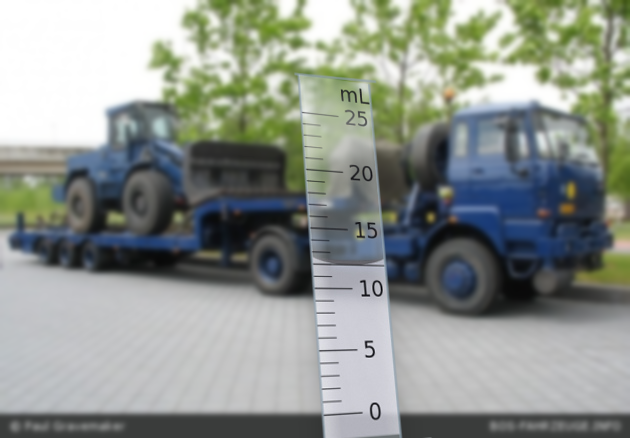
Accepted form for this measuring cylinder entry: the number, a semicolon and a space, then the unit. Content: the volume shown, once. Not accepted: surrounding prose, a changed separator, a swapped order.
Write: 12; mL
